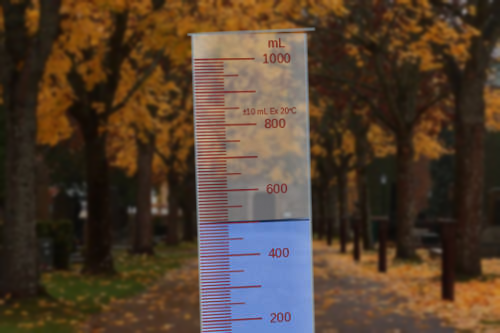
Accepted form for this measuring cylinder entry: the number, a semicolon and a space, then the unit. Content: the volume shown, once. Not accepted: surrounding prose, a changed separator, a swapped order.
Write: 500; mL
